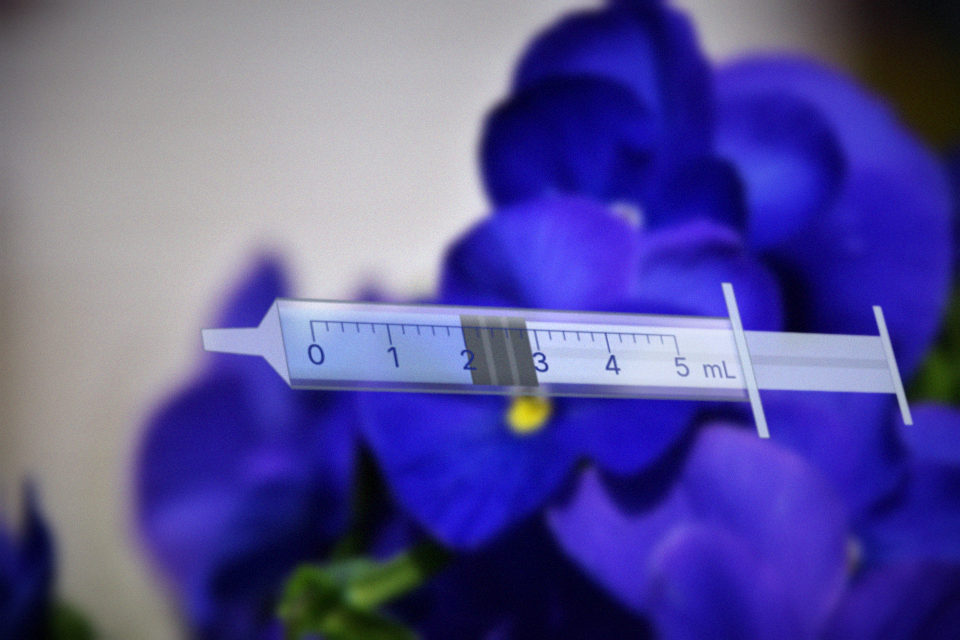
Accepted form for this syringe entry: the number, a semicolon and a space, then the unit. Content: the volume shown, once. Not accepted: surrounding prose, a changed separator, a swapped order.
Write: 2; mL
